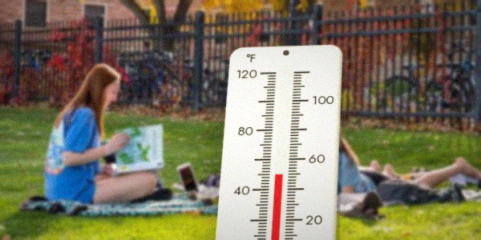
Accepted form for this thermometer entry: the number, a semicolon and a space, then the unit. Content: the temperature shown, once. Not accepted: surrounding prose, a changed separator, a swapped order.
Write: 50; °F
